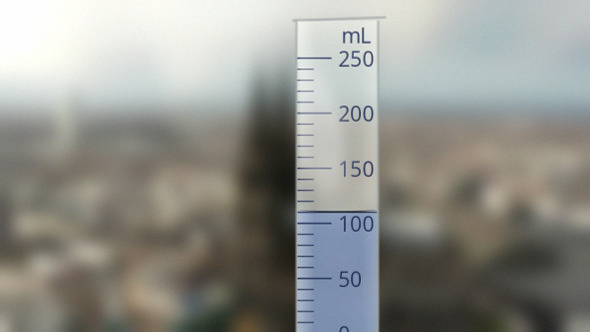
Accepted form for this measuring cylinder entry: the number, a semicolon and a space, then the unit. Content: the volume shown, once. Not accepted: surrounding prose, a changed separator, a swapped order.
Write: 110; mL
